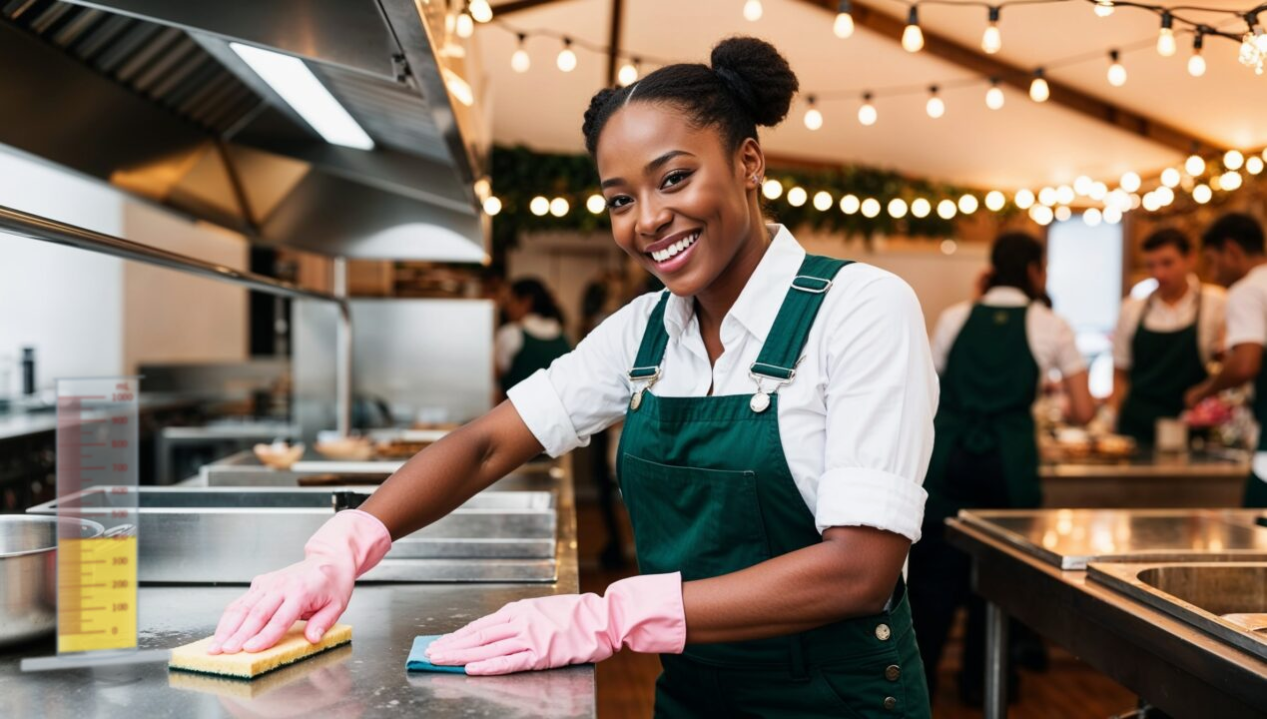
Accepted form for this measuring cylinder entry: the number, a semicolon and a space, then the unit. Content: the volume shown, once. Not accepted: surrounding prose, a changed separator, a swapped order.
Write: 400; mL
